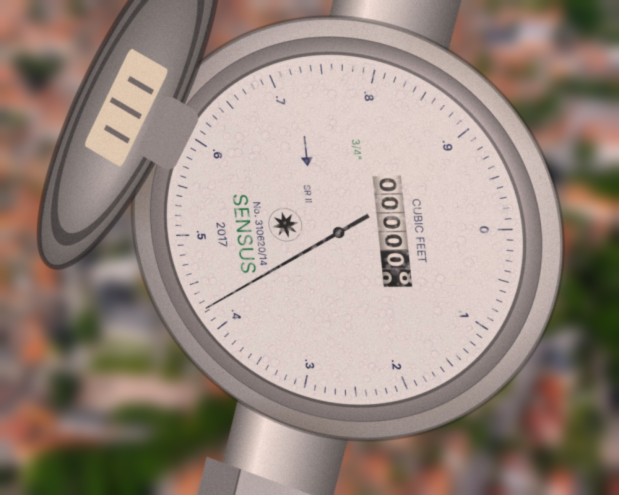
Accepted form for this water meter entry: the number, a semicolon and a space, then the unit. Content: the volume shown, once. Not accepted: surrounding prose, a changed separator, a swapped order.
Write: 8.42; ft³
